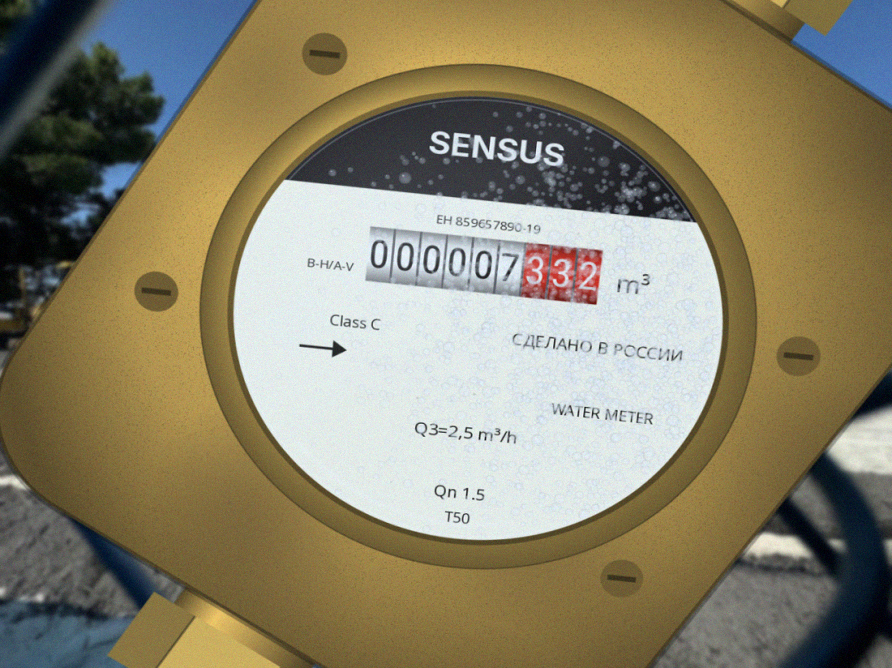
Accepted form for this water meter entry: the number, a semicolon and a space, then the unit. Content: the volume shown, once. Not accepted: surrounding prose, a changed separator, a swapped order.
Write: 7.332; m³
